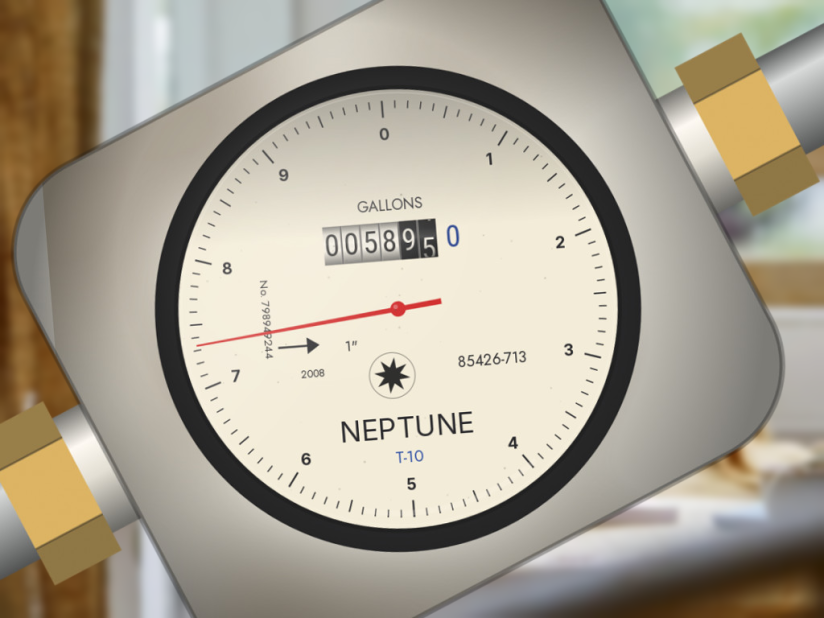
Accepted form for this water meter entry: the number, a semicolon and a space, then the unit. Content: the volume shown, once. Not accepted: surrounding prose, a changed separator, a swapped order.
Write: 58947.3; gal
